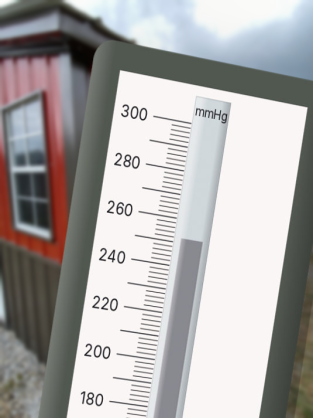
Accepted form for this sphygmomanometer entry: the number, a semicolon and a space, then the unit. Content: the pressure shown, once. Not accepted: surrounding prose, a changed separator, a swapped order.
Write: 252; mmHg
